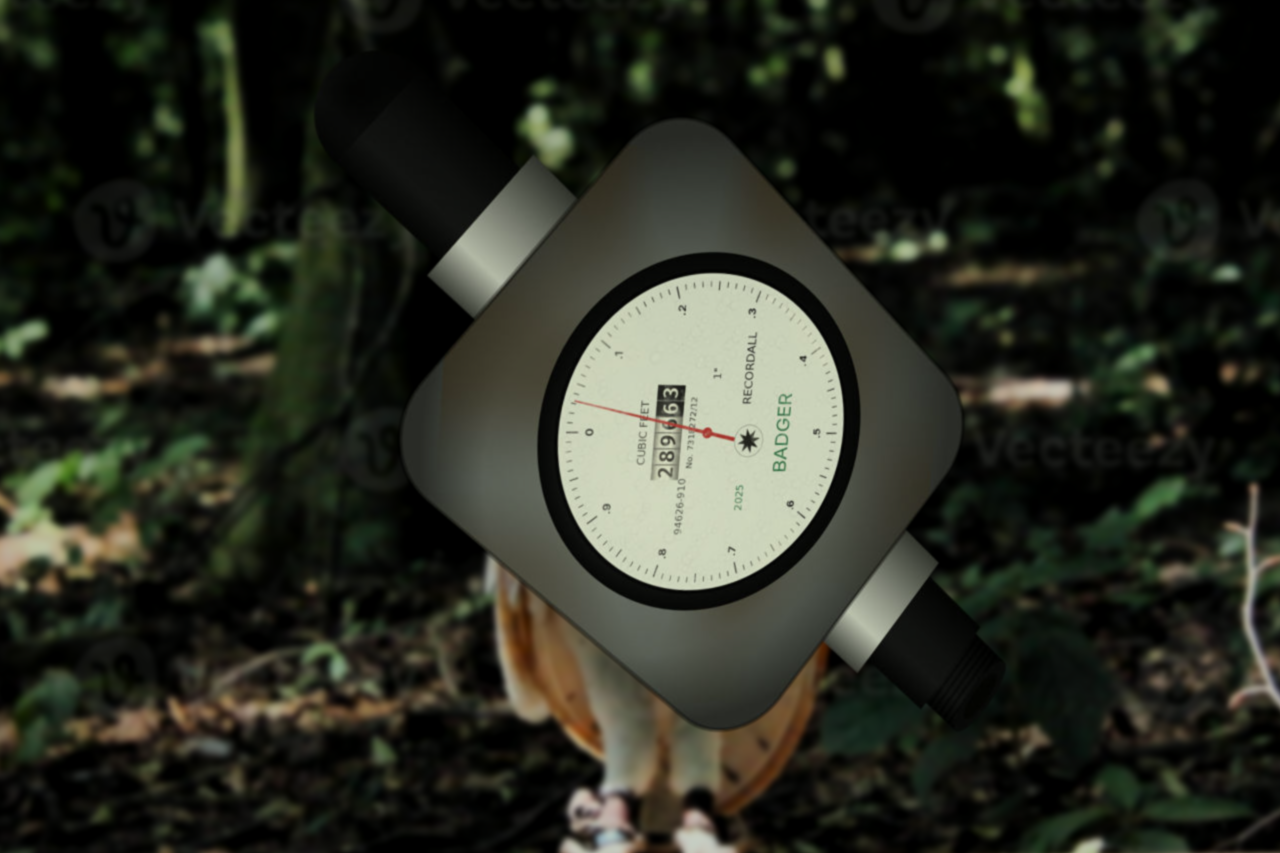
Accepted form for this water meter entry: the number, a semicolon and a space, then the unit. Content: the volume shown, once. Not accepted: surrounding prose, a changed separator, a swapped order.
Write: 289663.03; ft³
